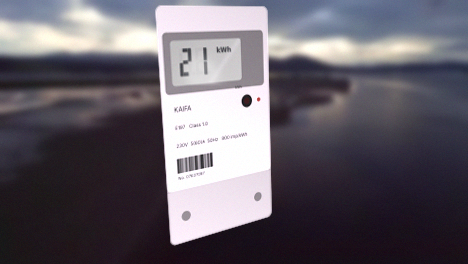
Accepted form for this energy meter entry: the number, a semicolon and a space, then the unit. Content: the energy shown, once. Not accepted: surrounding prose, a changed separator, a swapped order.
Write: 21; kWh
